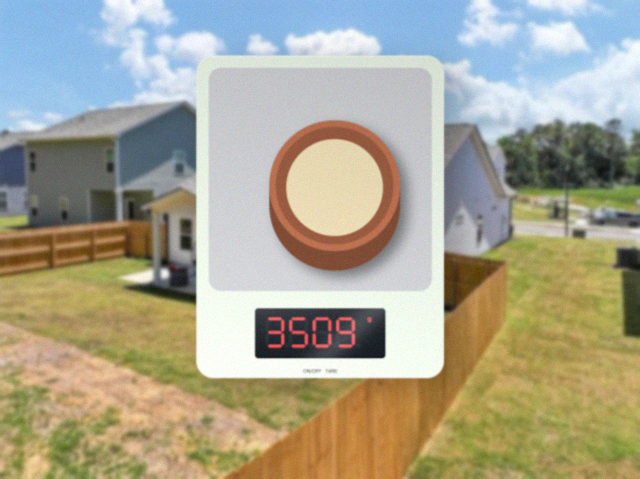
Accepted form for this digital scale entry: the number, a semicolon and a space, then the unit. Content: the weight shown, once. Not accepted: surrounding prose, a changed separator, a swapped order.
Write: 3509; g
